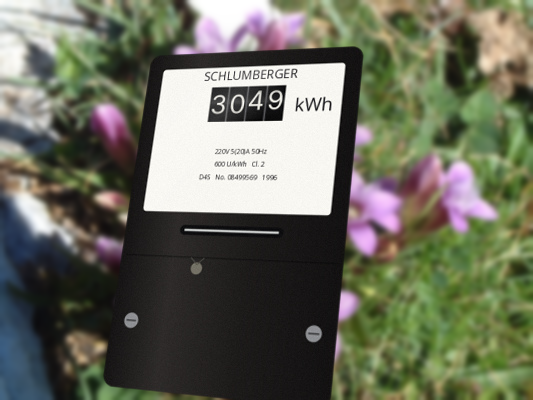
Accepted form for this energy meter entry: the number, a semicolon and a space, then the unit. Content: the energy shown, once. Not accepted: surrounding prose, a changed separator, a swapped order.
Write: 3049; kWh
